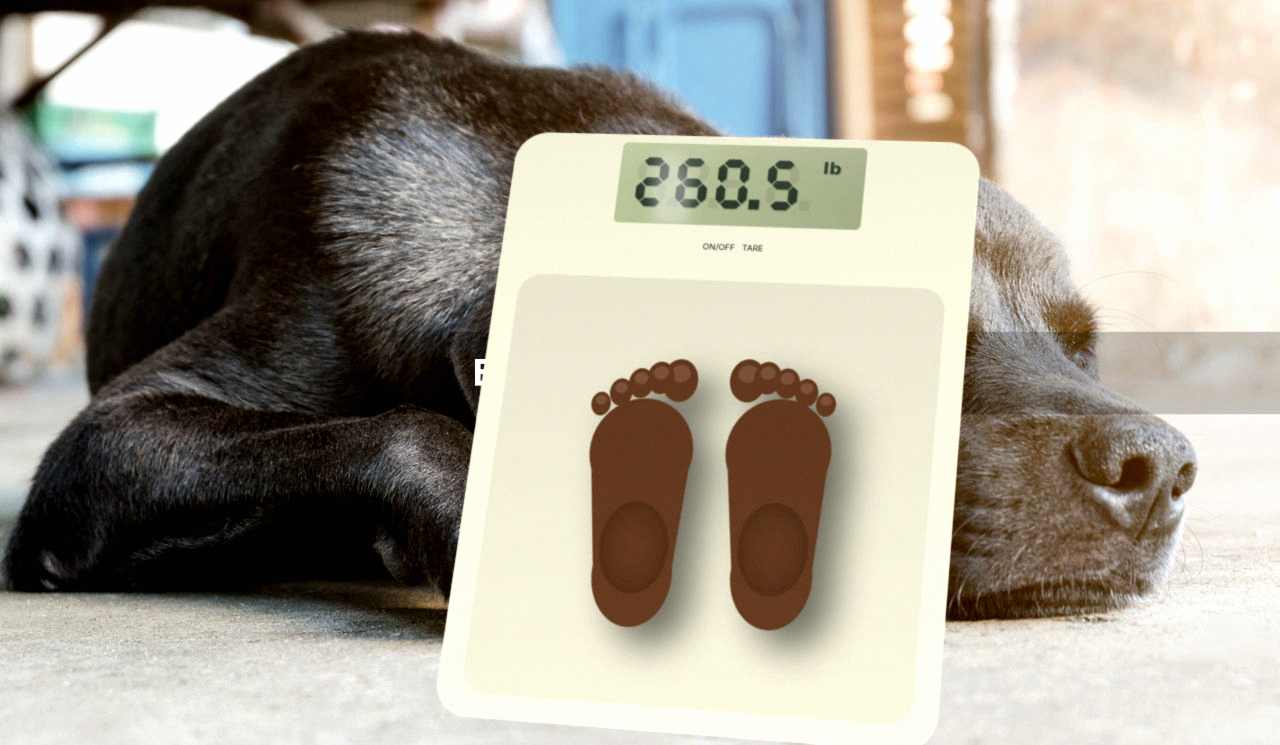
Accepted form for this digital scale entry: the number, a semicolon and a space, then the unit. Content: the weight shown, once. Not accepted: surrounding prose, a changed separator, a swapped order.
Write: 260.5; lb
